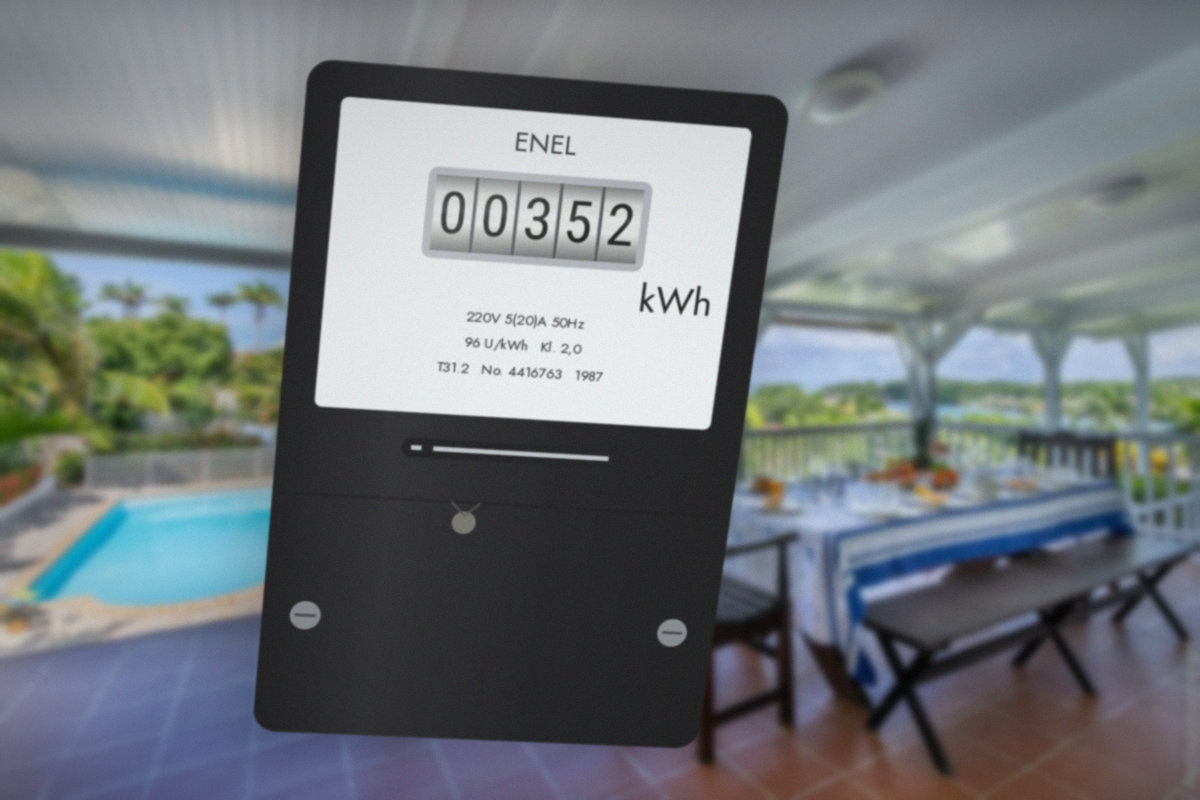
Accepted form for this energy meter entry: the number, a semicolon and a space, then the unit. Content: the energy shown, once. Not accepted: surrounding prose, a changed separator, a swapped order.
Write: 352; kWh
